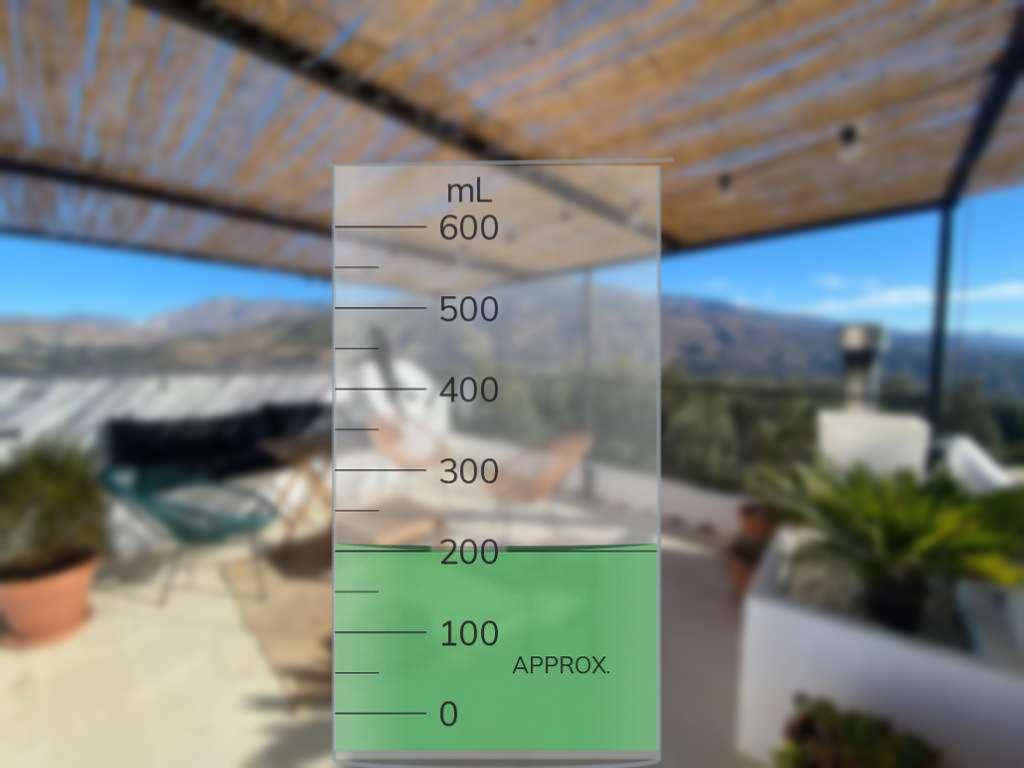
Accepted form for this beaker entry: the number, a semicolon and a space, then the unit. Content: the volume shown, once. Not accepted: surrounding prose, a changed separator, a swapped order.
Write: 200; mL
